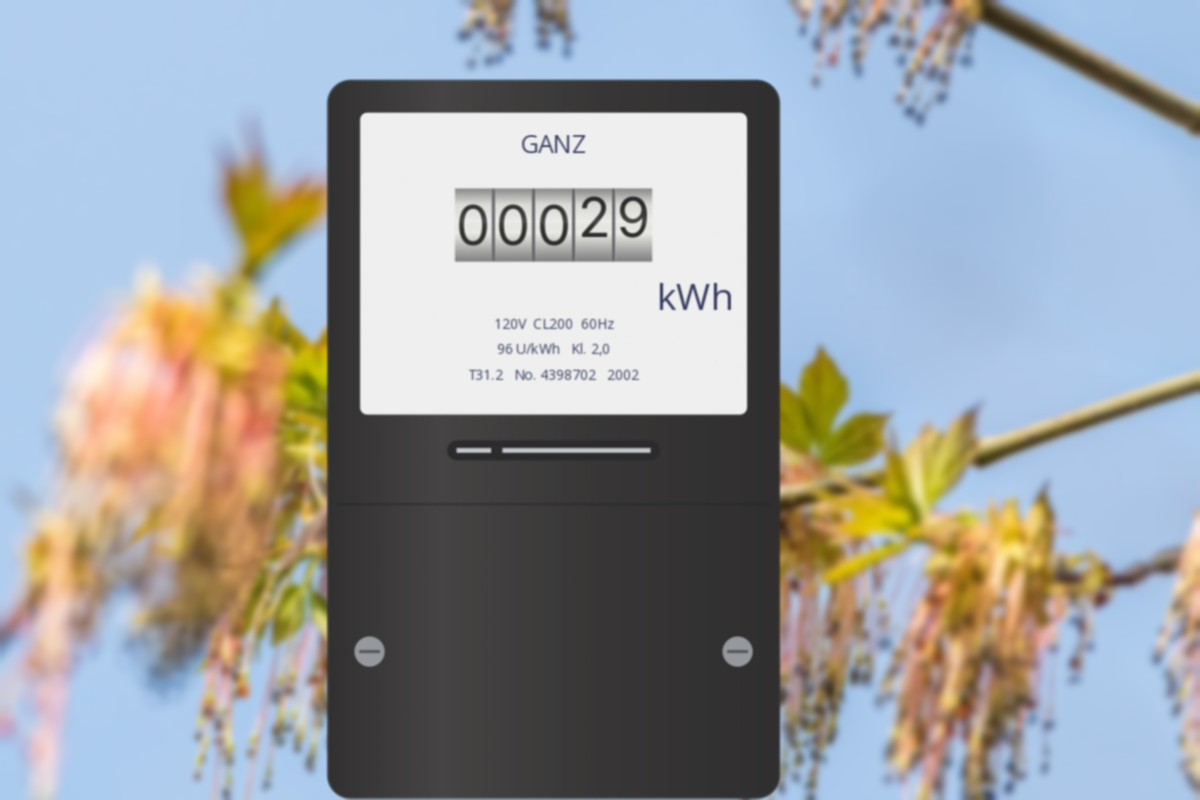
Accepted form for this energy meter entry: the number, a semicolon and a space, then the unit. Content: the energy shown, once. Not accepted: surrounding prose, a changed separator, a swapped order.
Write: 29; kWh
